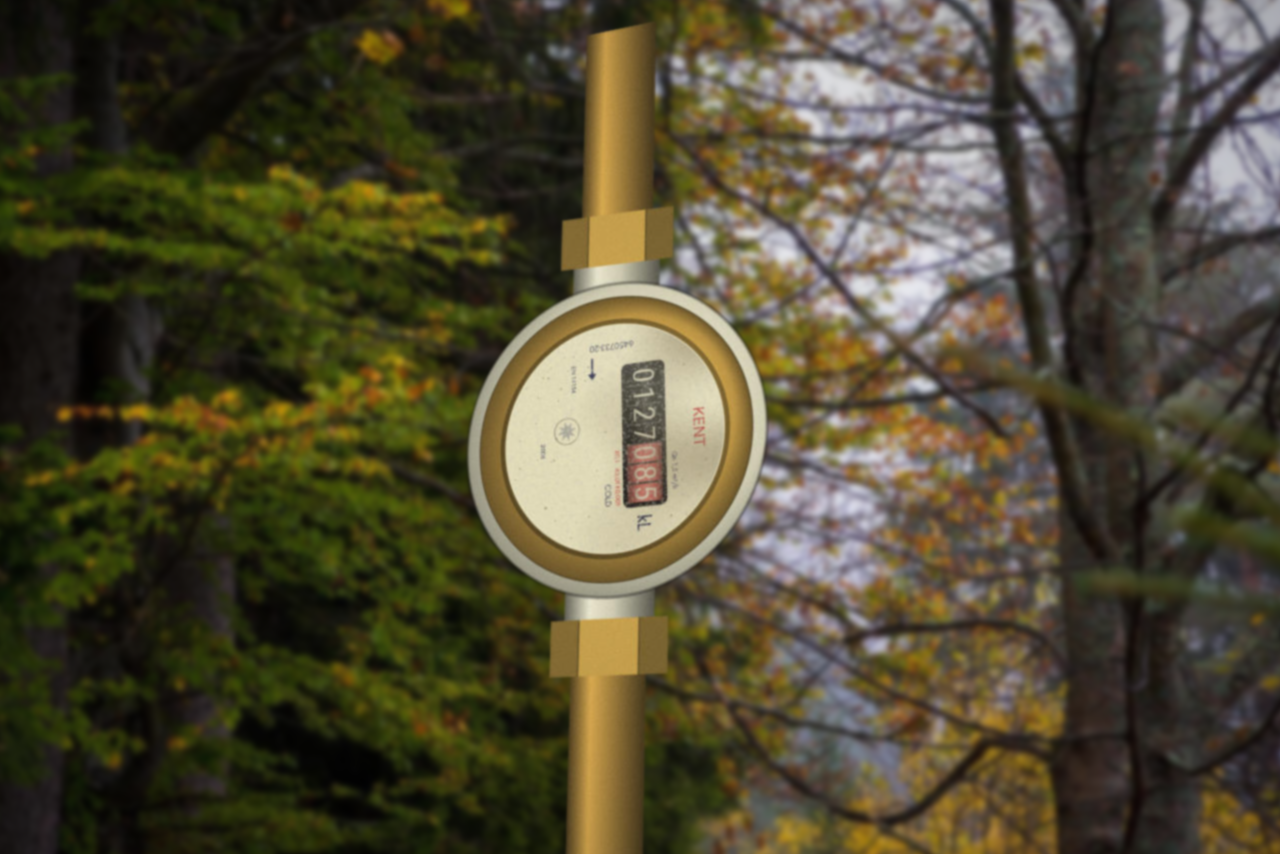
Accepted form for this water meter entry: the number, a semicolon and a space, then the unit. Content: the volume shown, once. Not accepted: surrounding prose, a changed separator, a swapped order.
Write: 127.085; kL
